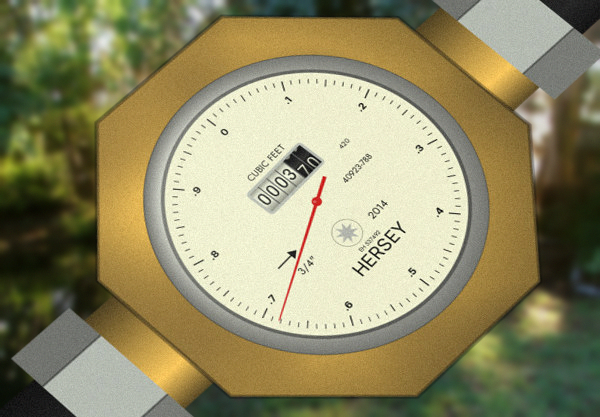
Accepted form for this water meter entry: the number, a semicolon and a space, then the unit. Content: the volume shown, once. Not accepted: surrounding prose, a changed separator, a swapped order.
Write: 369.68; ft³
